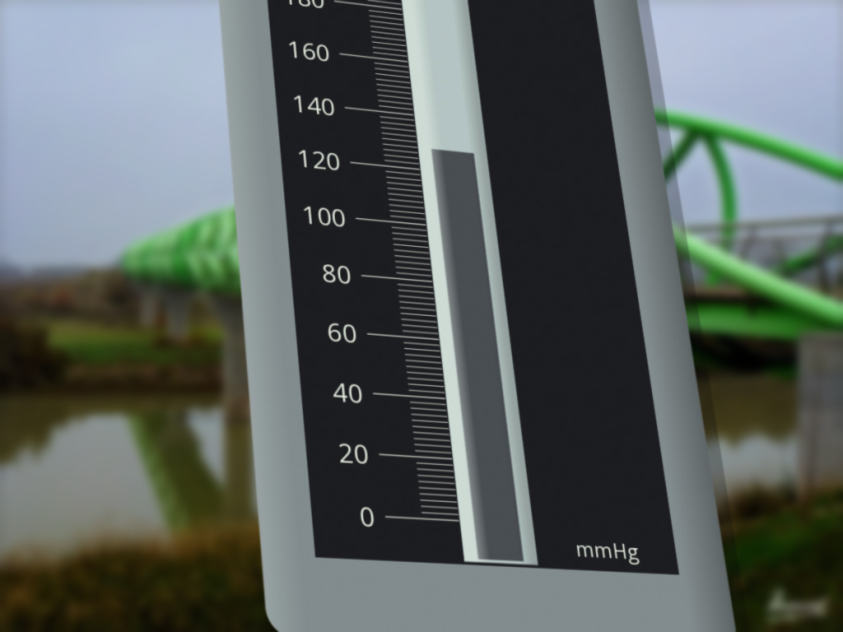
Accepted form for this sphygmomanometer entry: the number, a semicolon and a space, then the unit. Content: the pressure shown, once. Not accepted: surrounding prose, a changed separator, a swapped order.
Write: 128; mmHg
